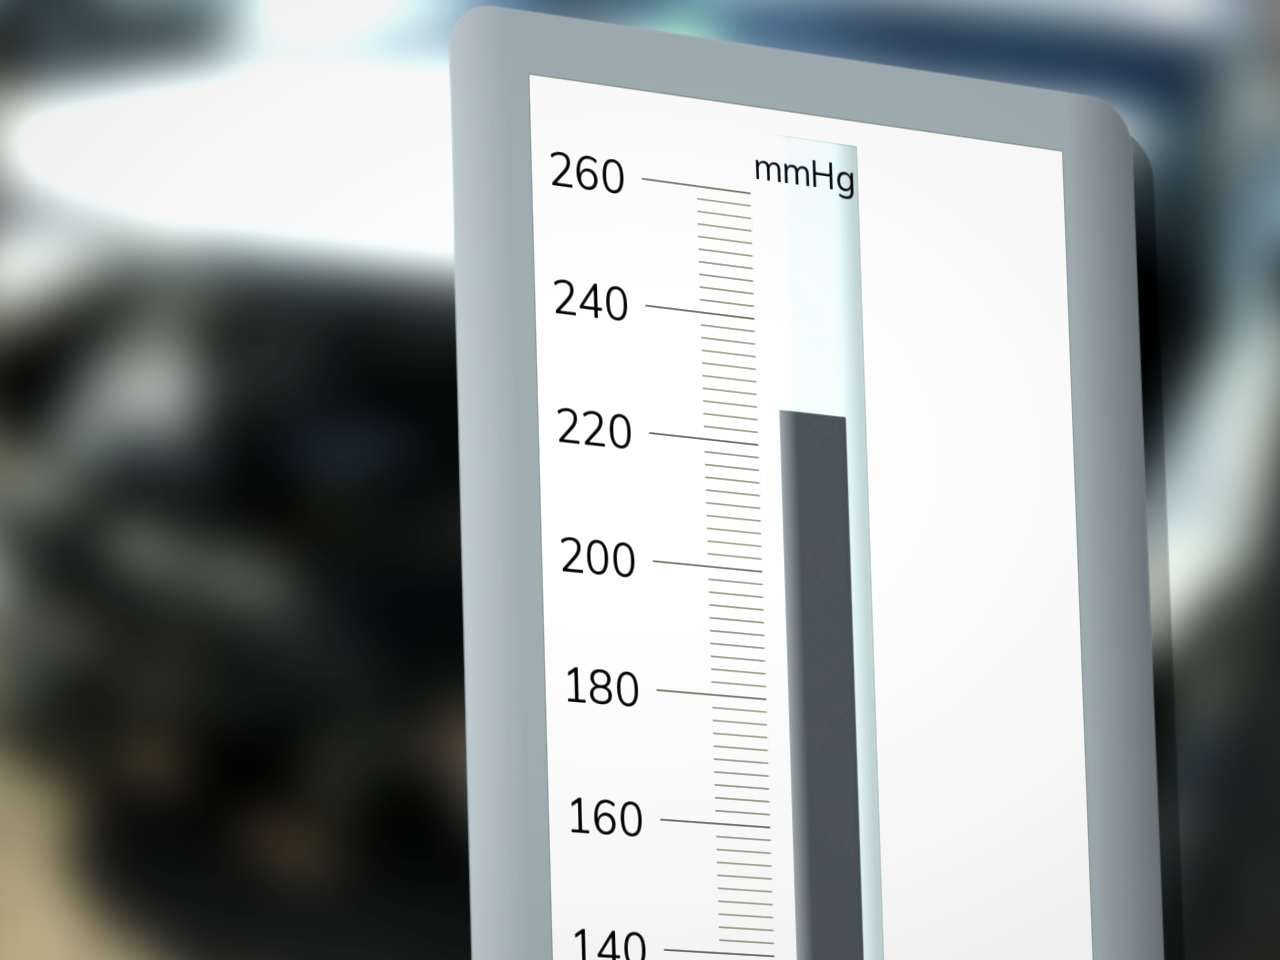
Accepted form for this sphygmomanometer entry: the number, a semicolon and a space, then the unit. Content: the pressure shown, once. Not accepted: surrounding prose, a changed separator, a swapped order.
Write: 226; mmHg
